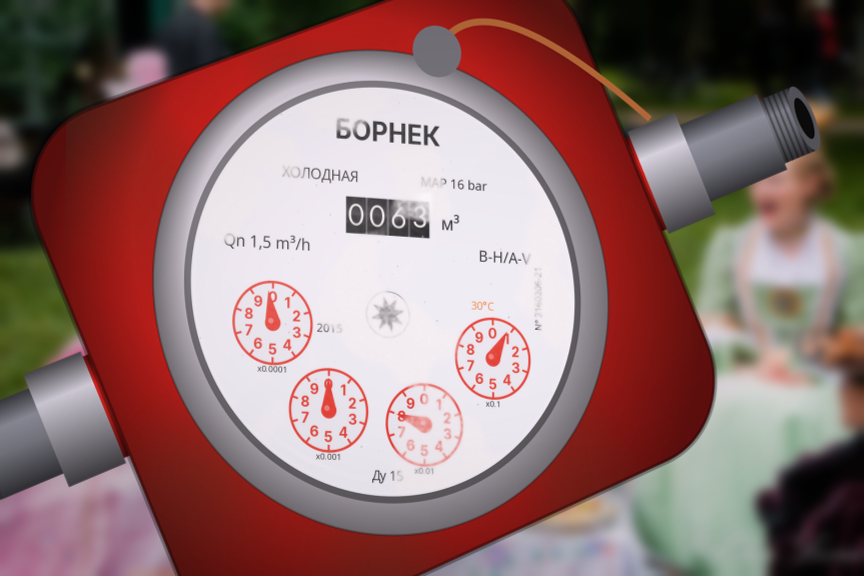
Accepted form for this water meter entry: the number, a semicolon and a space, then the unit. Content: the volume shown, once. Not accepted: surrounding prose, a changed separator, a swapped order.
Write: 63.0799; m³
